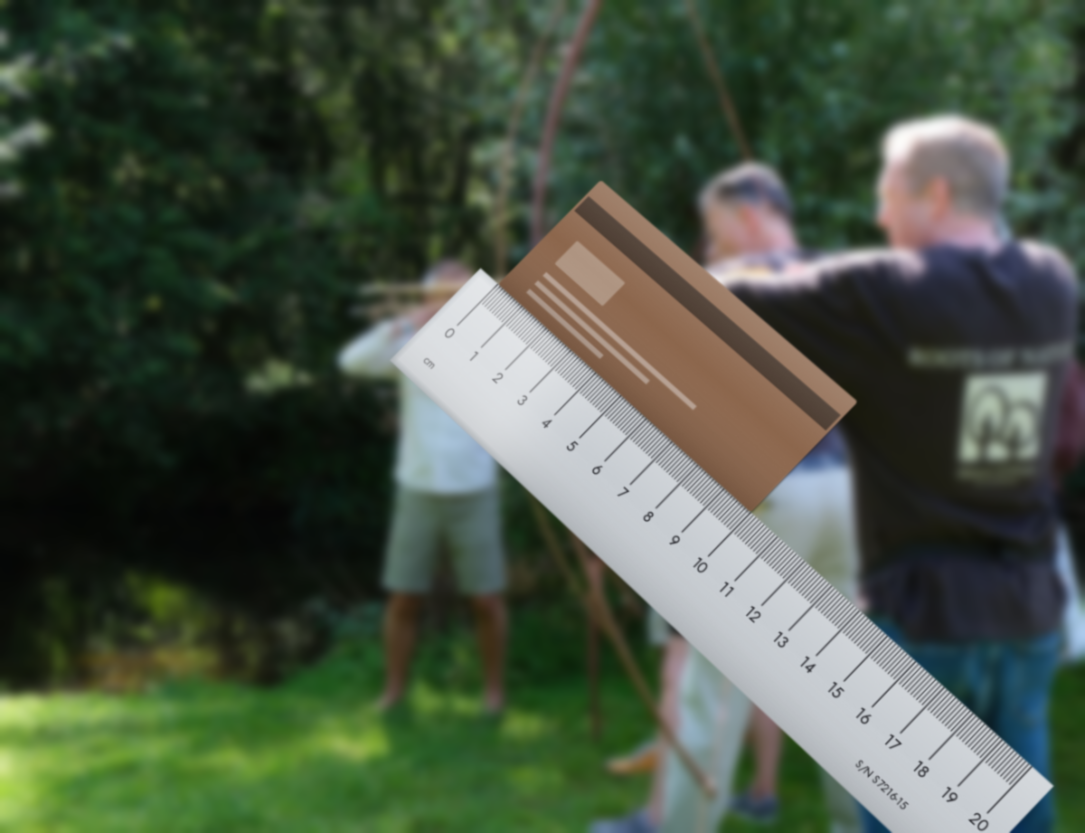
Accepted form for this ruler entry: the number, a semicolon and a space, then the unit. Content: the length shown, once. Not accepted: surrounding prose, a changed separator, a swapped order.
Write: 10; cm
